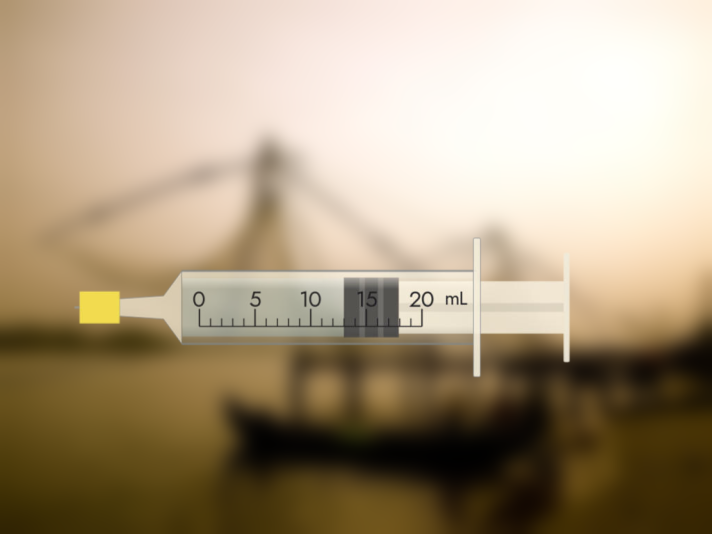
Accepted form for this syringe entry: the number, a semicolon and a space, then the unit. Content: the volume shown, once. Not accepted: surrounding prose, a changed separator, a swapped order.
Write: 13; mL
